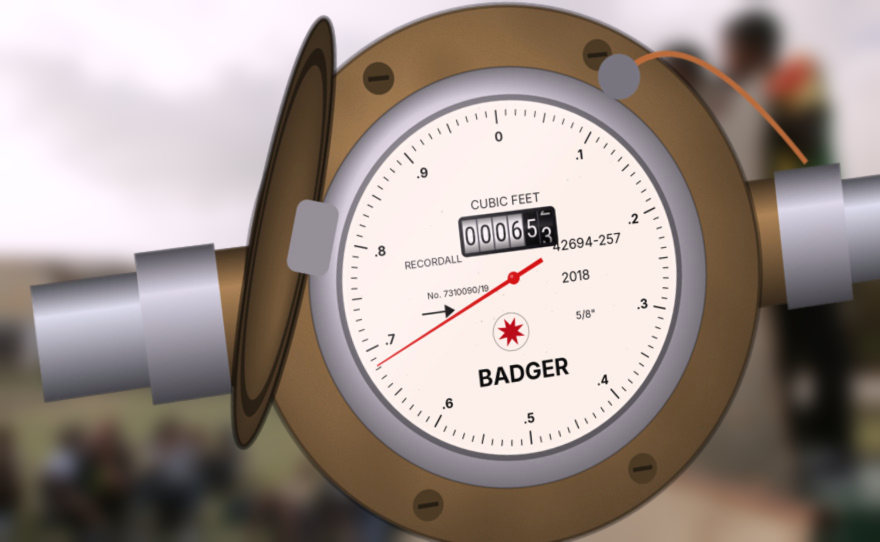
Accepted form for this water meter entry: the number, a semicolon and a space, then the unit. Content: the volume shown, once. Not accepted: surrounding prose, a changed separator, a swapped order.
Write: 652.68; ft³
